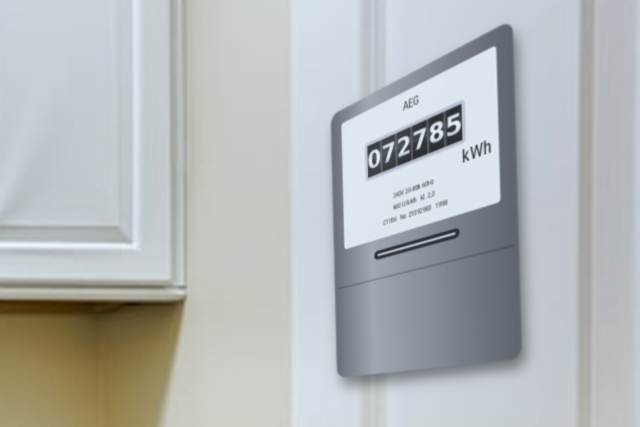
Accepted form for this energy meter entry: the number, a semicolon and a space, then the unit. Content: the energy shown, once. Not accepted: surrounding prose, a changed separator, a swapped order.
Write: 72785; kWh
